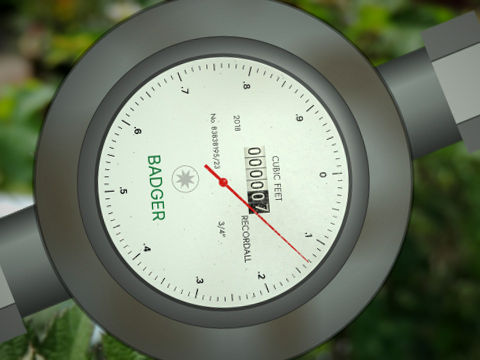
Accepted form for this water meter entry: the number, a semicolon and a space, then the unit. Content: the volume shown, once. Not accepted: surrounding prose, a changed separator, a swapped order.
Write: 7.13; ft³
